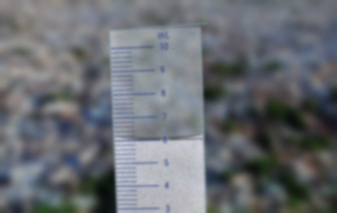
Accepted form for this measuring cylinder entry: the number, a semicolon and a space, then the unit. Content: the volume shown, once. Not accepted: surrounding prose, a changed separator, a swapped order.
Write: 6; mL
